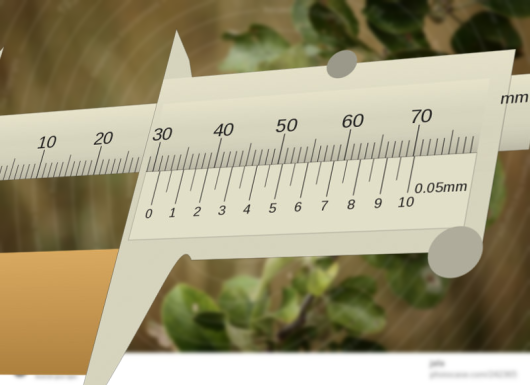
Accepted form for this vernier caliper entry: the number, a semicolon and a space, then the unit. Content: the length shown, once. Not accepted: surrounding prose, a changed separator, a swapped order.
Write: 31.2; mm
